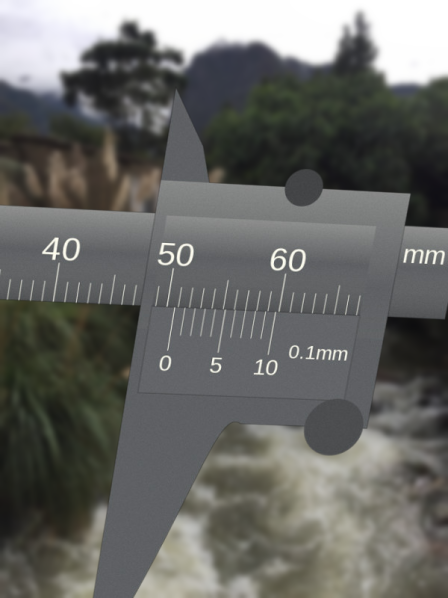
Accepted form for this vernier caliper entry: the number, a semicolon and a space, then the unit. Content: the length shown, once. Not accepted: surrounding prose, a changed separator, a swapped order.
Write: 50.7; mm
